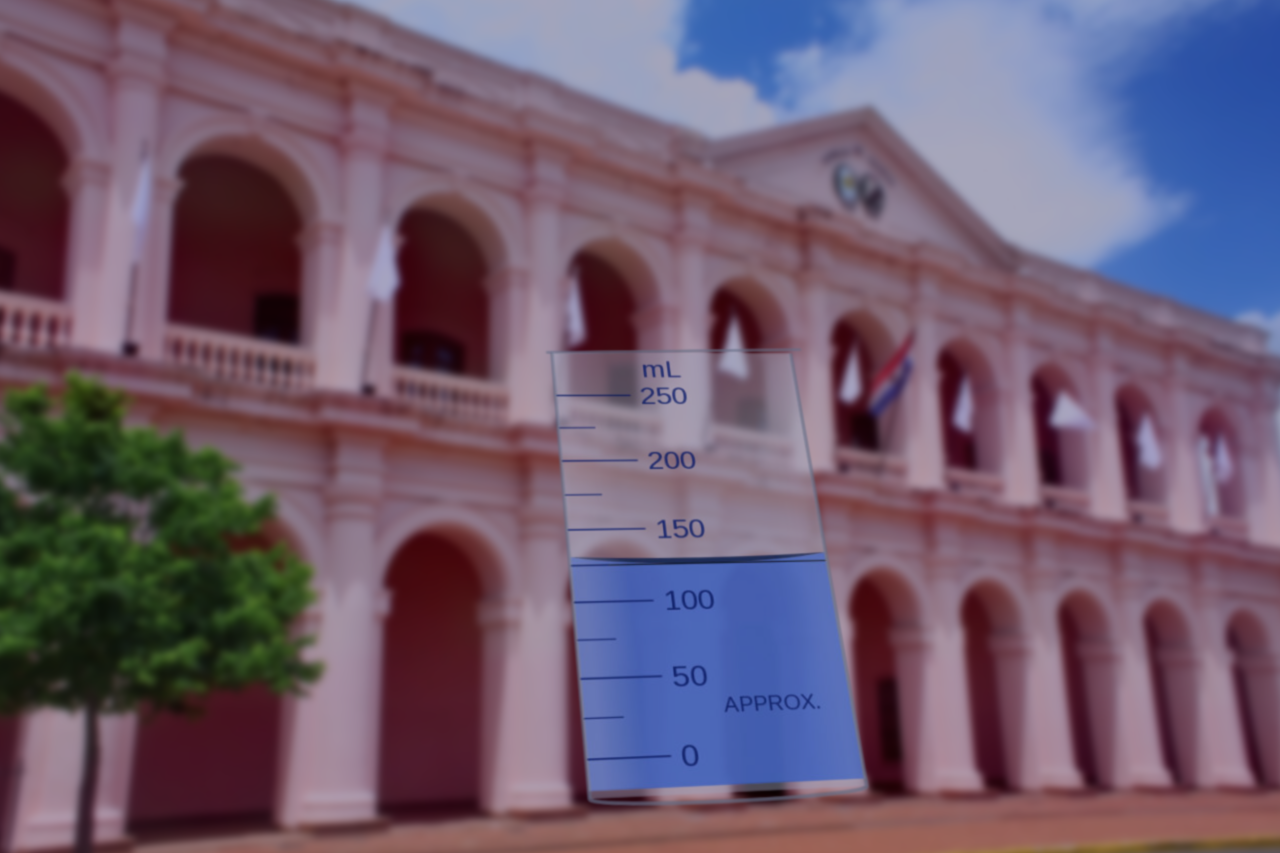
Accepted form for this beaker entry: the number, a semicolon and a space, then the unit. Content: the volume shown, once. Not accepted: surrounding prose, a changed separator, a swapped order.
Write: 125; mL
